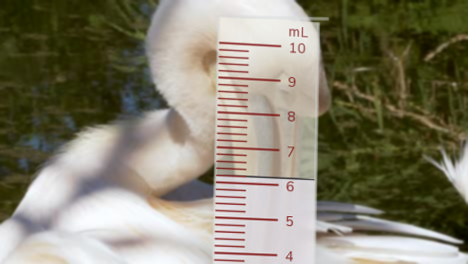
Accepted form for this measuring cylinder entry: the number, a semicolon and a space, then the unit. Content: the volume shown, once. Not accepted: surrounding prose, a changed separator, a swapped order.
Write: 6.2; mL
